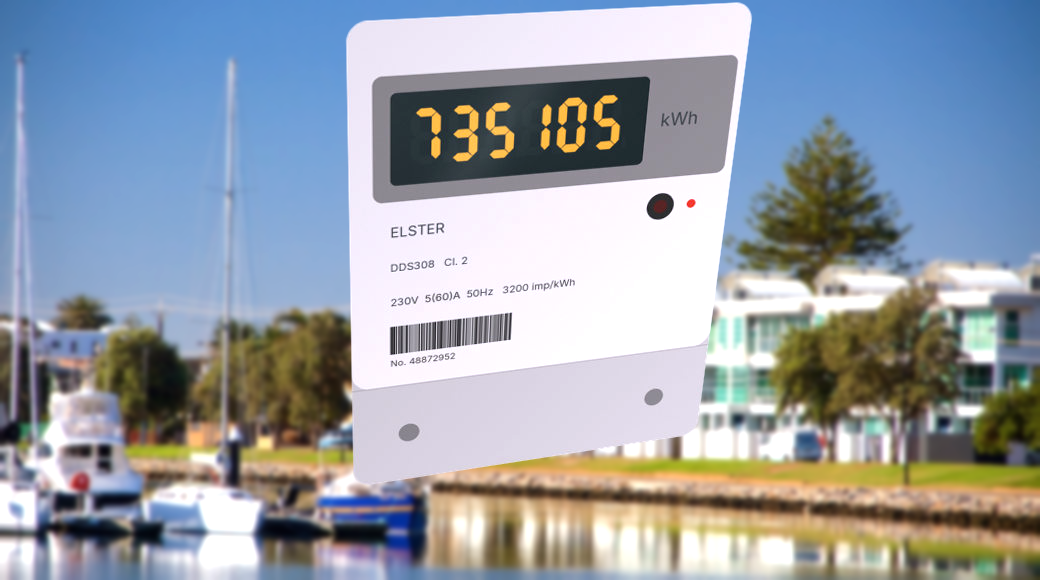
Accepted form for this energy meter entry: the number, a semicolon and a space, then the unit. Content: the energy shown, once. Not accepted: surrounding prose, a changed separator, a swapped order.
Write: 735105; kWh
